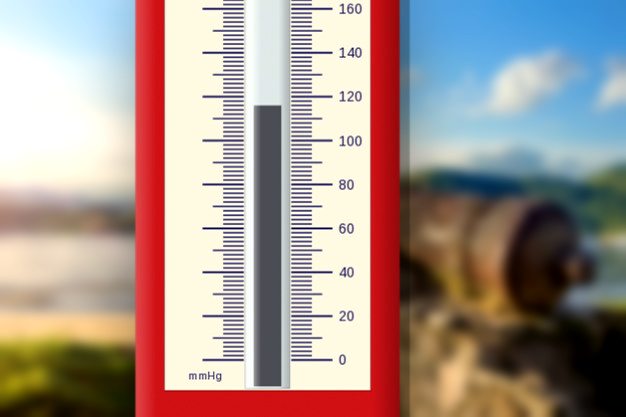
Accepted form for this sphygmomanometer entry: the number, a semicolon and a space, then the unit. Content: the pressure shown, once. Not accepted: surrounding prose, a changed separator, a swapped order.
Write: 116; mmHg
